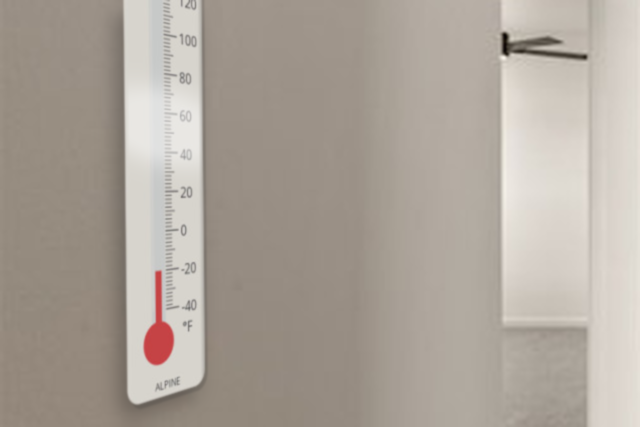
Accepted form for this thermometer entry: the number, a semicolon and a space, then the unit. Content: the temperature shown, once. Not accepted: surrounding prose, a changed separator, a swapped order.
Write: -20; °F
